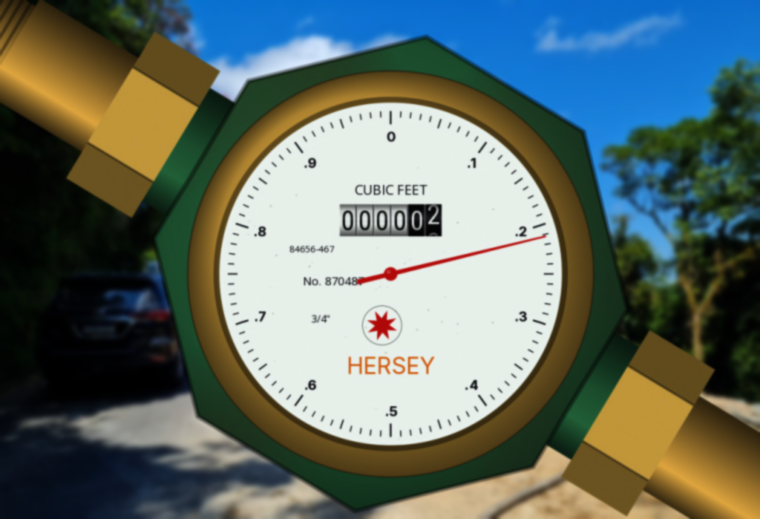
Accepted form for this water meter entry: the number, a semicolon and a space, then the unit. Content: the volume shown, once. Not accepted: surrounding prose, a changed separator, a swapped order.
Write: 2.21; ft³
